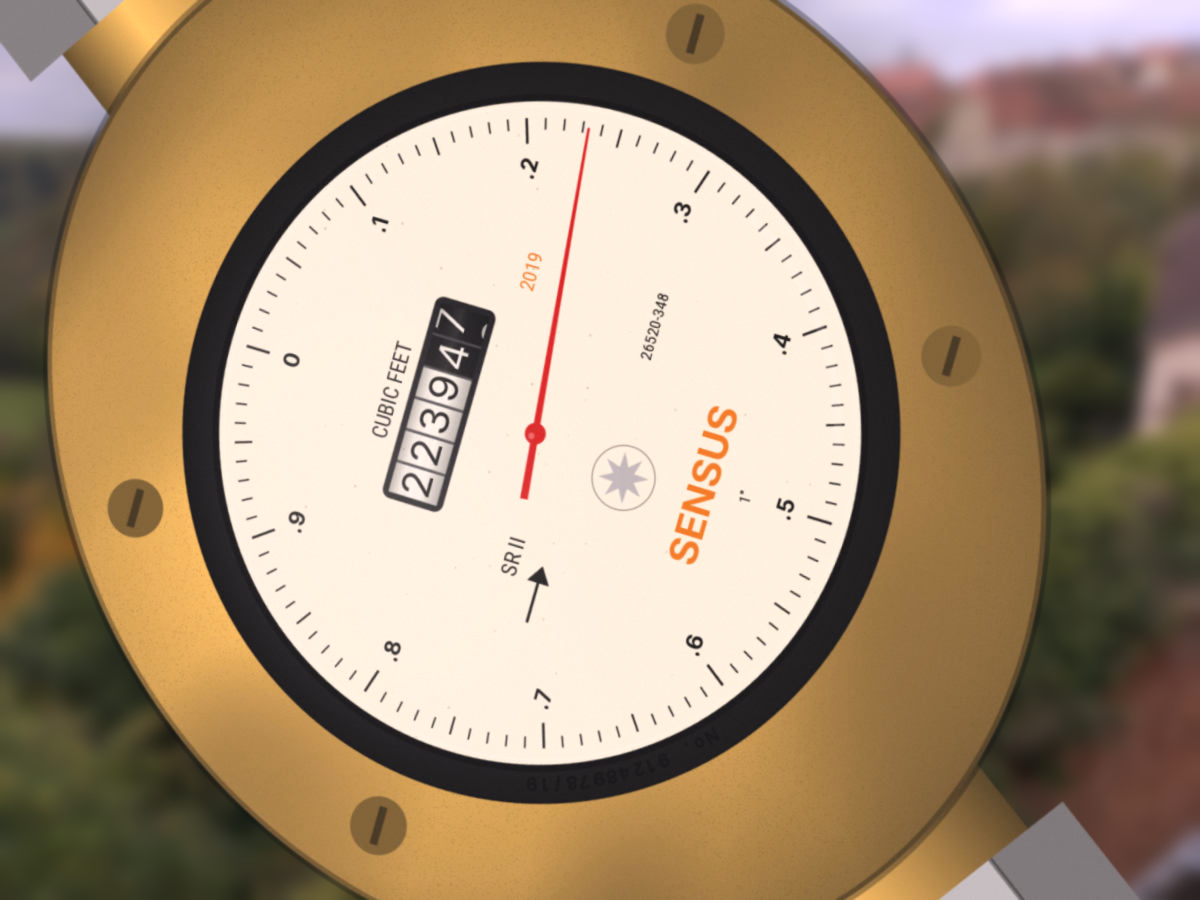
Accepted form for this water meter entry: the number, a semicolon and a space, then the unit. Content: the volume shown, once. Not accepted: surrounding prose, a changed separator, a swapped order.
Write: 223947.23; ft³
